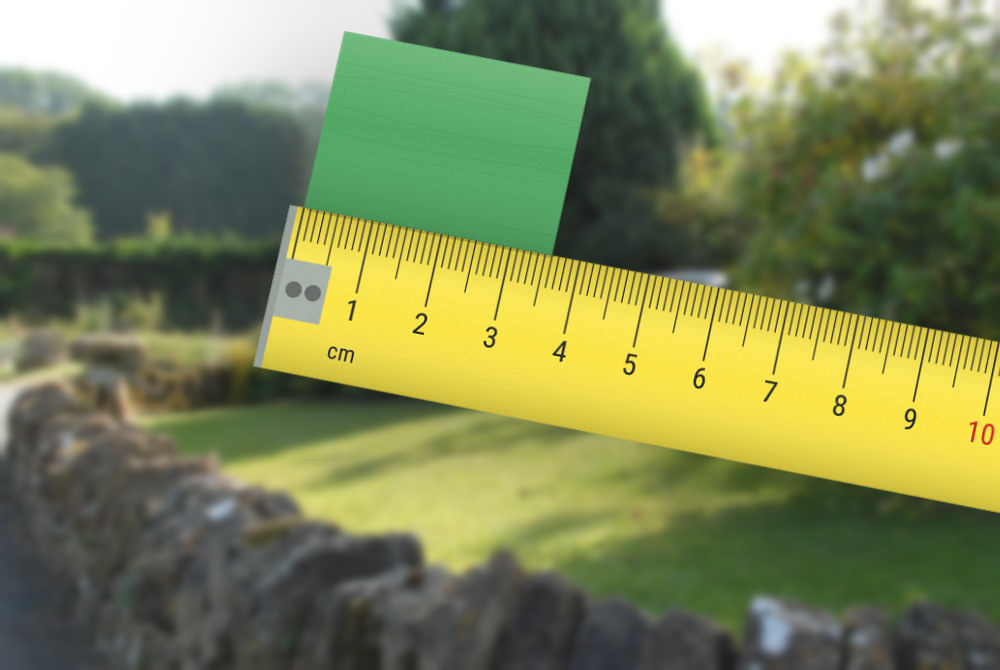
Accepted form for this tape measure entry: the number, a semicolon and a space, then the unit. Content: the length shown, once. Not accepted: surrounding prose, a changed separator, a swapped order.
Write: 3.6; cm
